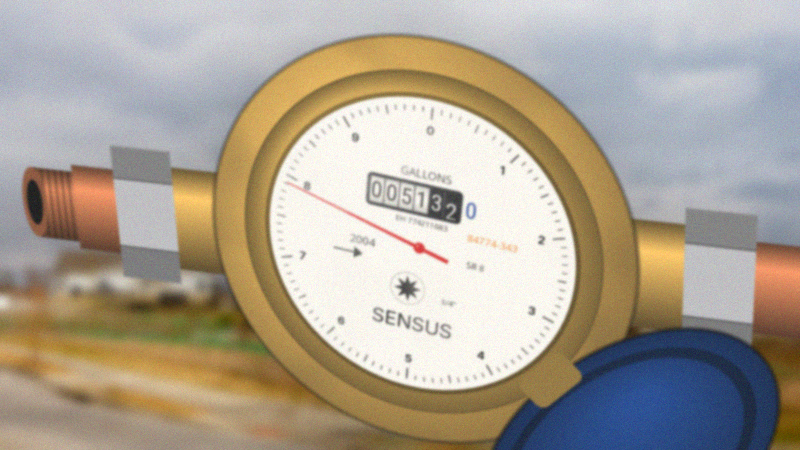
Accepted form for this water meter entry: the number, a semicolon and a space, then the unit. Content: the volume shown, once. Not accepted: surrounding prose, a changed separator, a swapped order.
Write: 51317.9; gal
